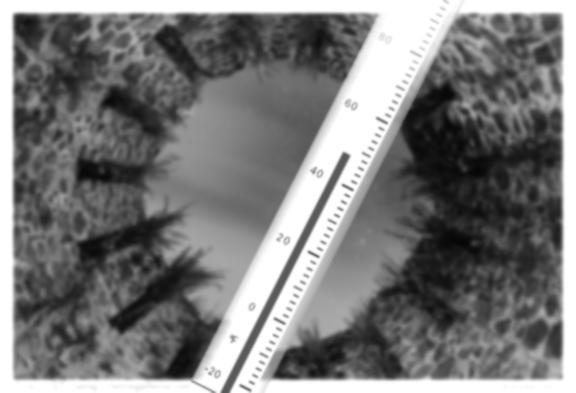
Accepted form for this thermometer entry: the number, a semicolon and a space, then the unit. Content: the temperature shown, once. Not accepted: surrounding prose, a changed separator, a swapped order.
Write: 48; °F
